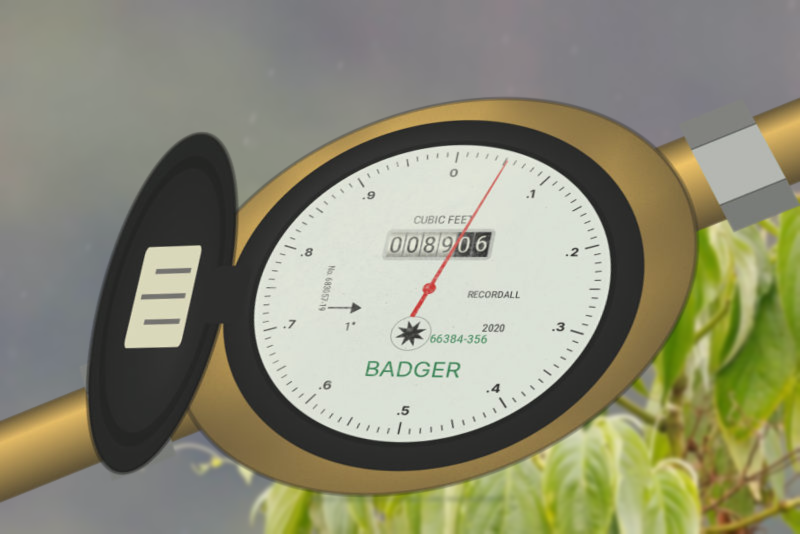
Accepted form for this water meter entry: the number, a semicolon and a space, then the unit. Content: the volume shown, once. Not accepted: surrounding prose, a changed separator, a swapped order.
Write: 8906.05; ft³
